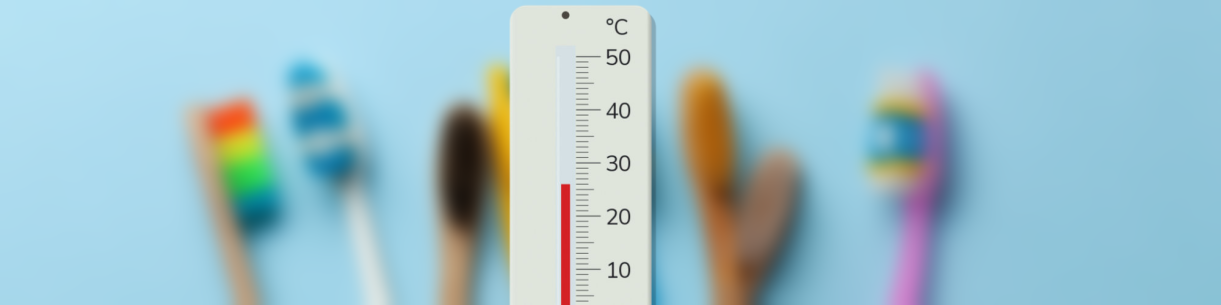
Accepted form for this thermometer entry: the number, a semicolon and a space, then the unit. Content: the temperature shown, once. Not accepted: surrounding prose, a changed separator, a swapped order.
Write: 26; °C
